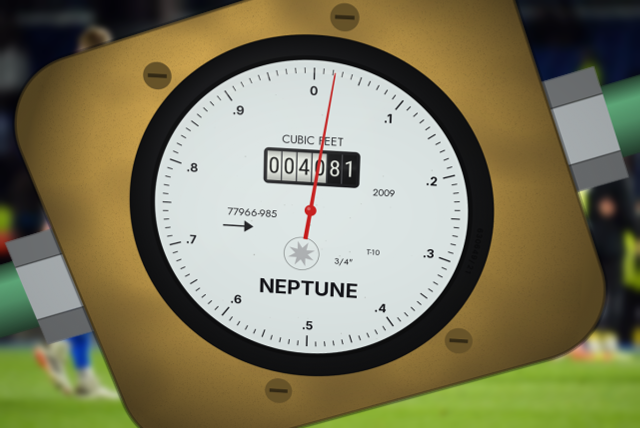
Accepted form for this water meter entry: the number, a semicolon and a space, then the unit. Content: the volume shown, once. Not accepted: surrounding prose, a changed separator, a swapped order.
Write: 4081.02; ft³
